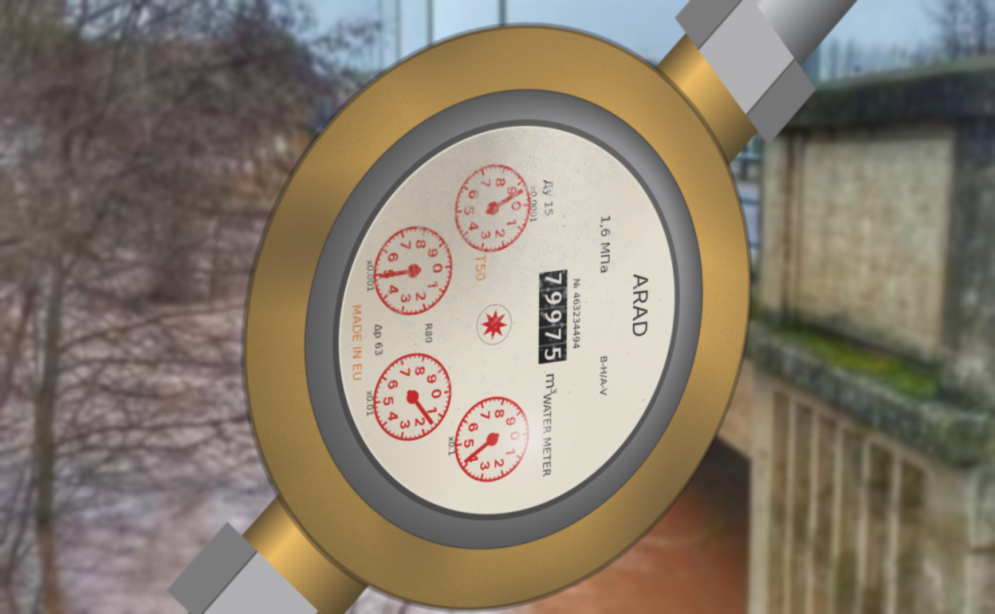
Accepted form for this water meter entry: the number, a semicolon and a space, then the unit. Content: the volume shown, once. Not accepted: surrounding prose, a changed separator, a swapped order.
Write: 79975.4149; m³
